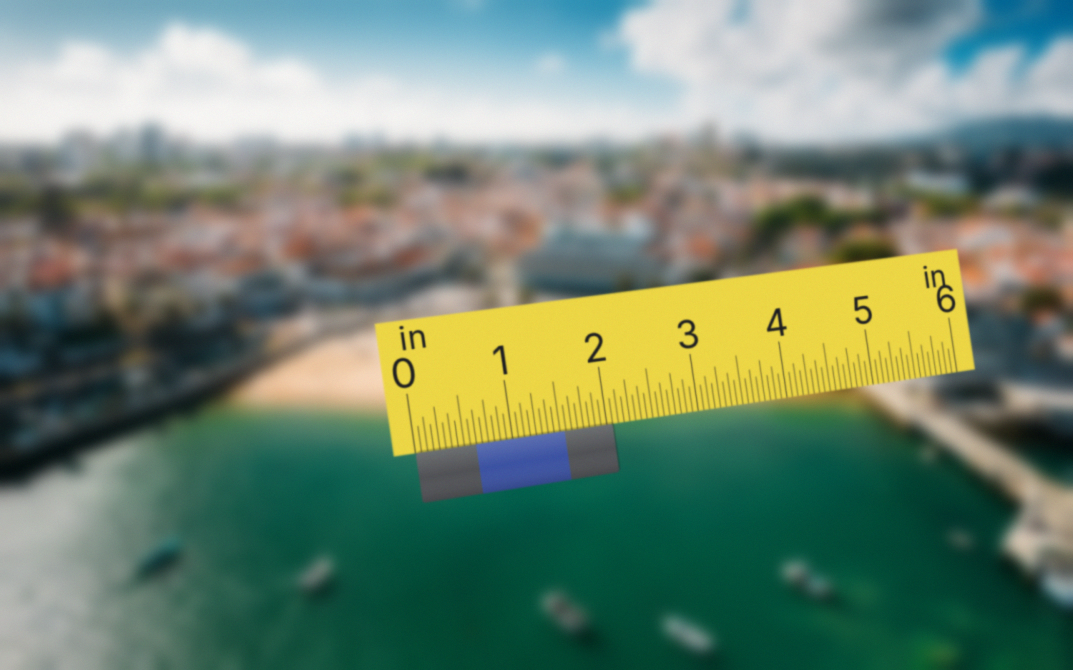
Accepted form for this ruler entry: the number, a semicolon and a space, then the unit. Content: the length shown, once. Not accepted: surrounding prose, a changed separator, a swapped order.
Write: 2.0625; in
